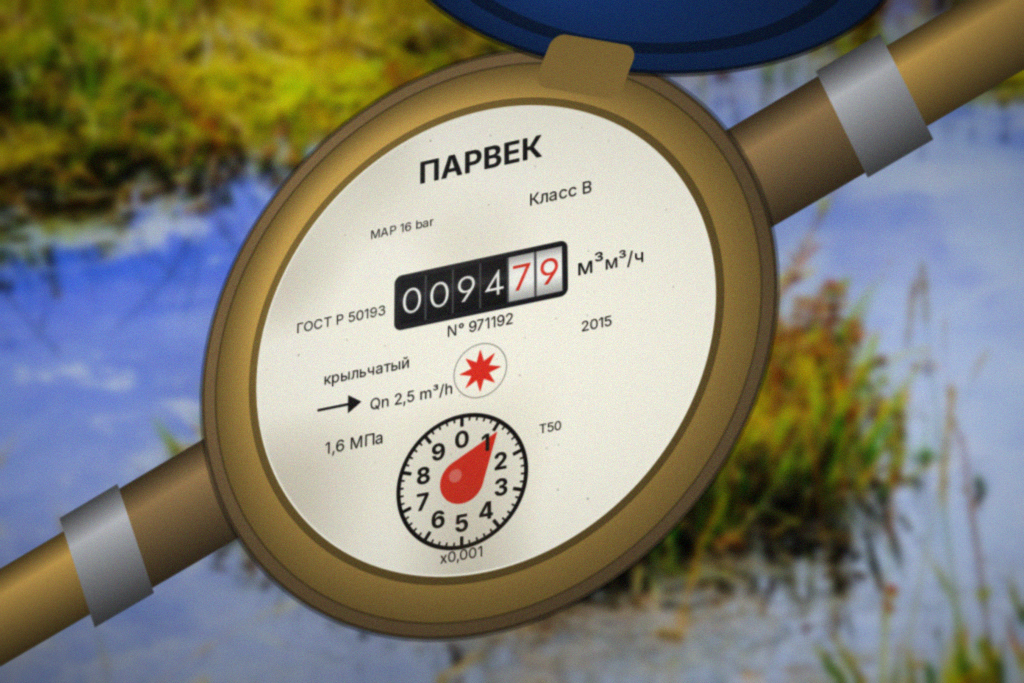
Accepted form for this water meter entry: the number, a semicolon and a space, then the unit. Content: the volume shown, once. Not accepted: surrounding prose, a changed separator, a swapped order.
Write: 94.791; m³
